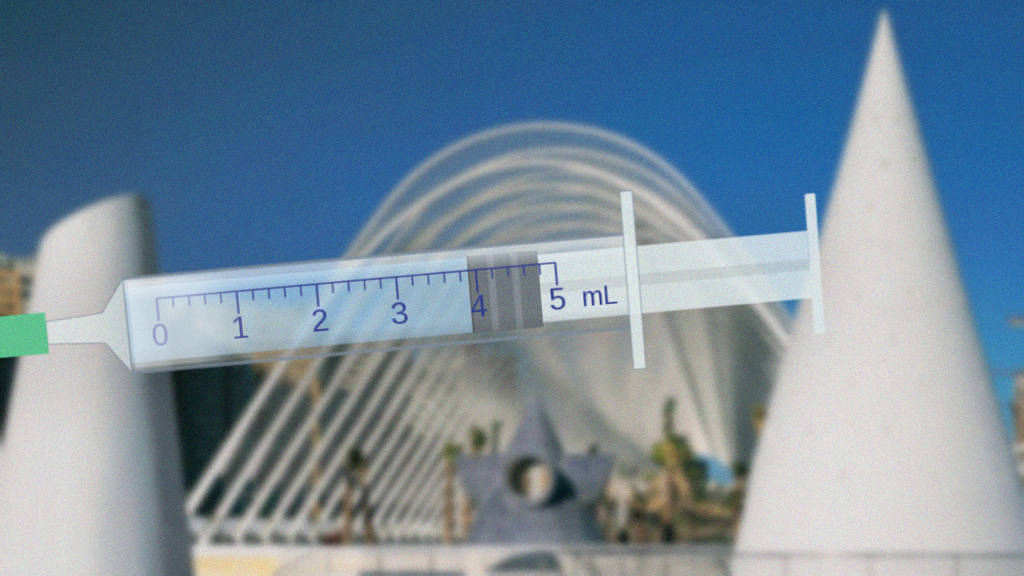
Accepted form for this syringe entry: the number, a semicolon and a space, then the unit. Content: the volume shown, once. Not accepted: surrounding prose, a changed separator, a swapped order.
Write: 3.9; mL
